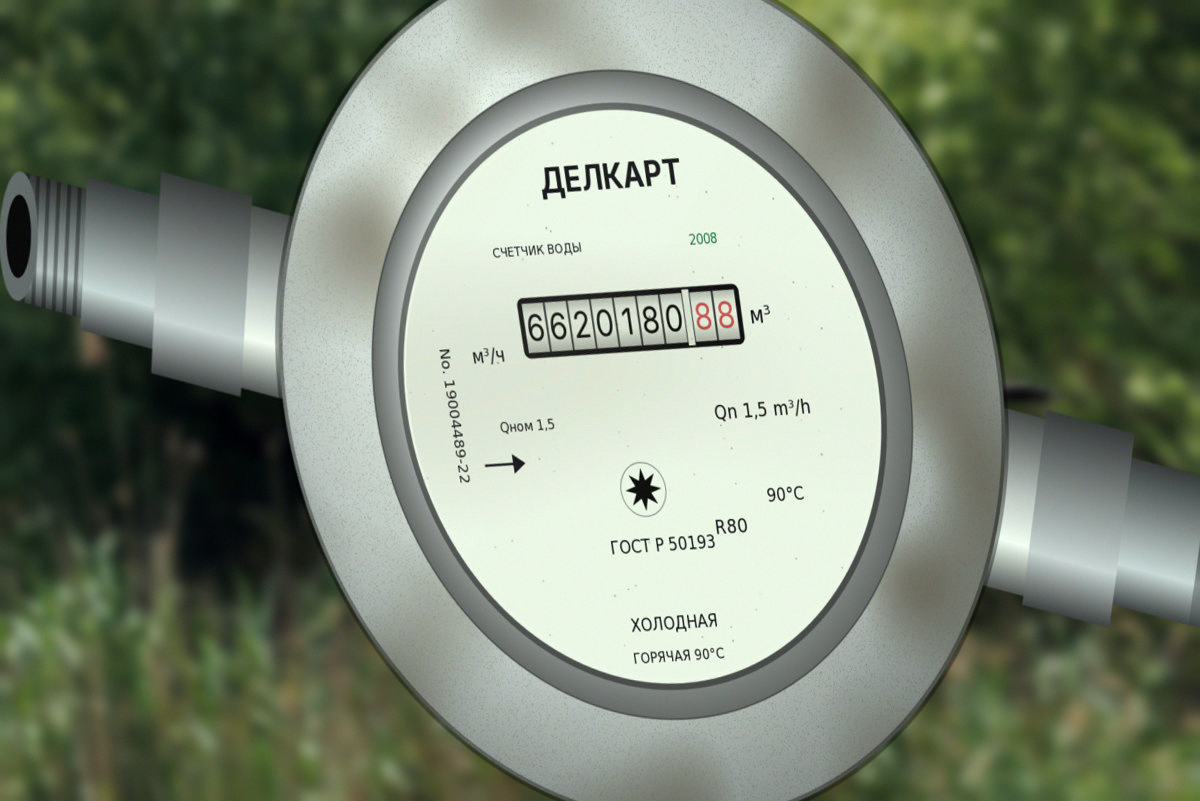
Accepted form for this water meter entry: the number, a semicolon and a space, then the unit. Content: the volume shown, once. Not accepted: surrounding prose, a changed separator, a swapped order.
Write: 6620180.88; m³
